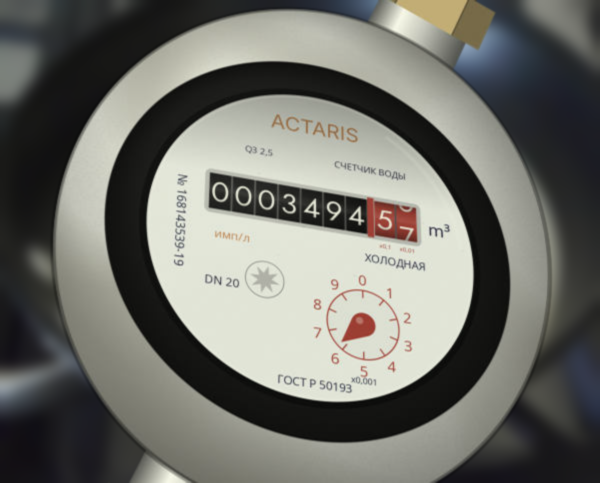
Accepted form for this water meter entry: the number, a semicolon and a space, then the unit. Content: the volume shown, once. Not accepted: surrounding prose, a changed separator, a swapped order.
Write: 3494.566; m³
